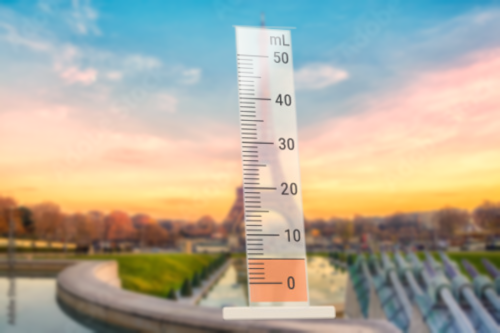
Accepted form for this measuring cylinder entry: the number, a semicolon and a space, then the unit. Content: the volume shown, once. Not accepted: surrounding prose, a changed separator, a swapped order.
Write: 5; mL
